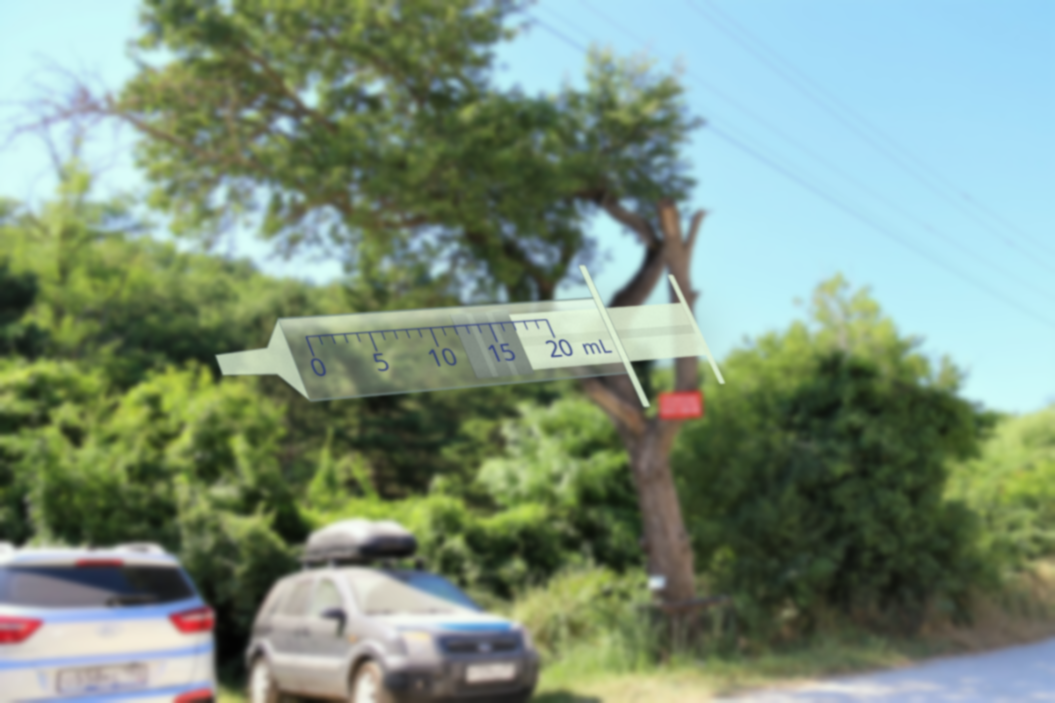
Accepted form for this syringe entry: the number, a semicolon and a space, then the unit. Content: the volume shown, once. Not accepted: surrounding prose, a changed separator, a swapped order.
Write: 12; mL
